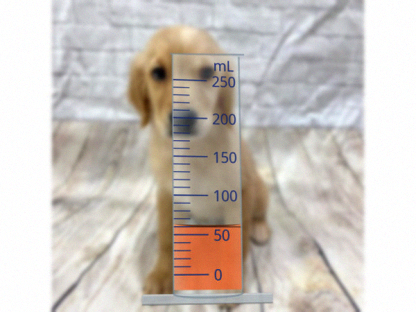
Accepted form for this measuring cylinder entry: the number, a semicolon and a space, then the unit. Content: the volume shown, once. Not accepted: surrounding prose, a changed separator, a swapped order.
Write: 60; mL
